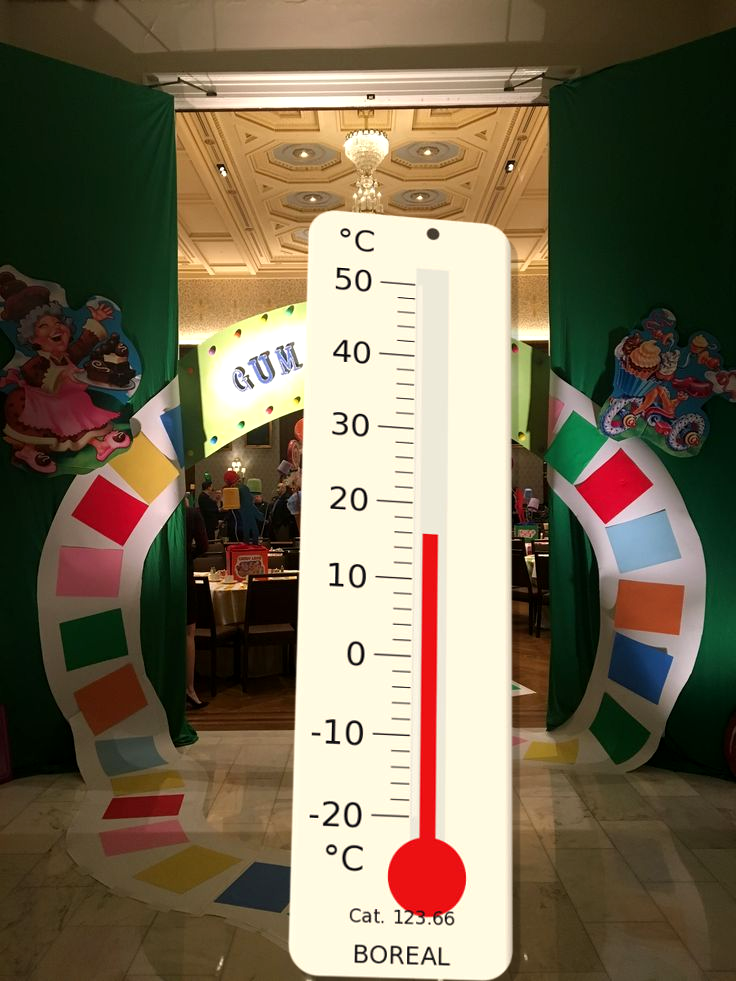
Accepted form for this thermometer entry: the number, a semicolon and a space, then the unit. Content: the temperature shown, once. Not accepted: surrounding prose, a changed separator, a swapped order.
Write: 16; °C
